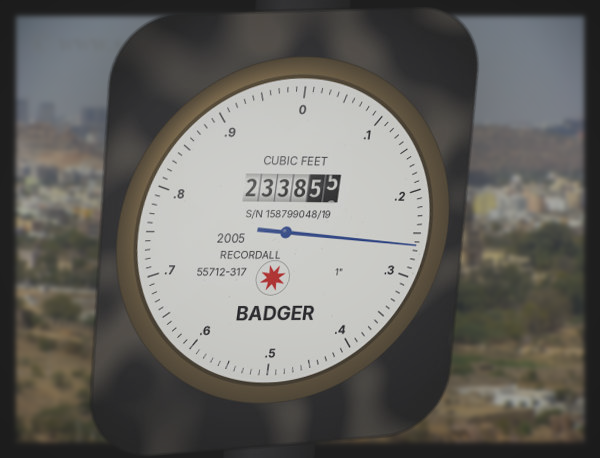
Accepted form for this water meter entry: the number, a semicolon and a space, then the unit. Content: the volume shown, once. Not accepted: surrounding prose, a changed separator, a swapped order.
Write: 233855.26; ft³
